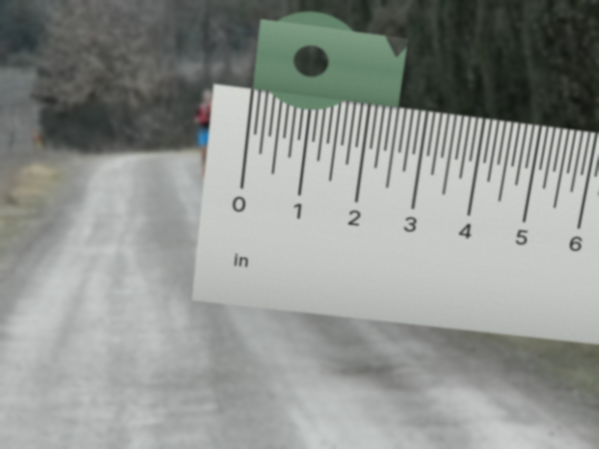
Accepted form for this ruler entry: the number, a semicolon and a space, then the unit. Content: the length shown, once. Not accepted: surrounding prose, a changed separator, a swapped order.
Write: 2.5; in
